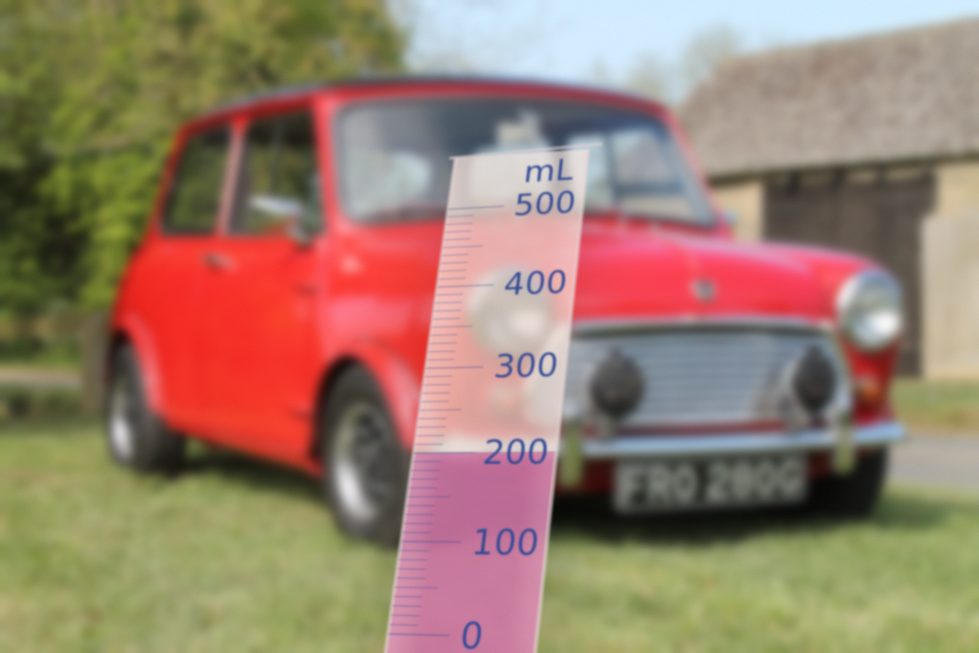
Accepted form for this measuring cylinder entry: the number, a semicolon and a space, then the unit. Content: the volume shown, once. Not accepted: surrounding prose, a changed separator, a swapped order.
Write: 200; mL
